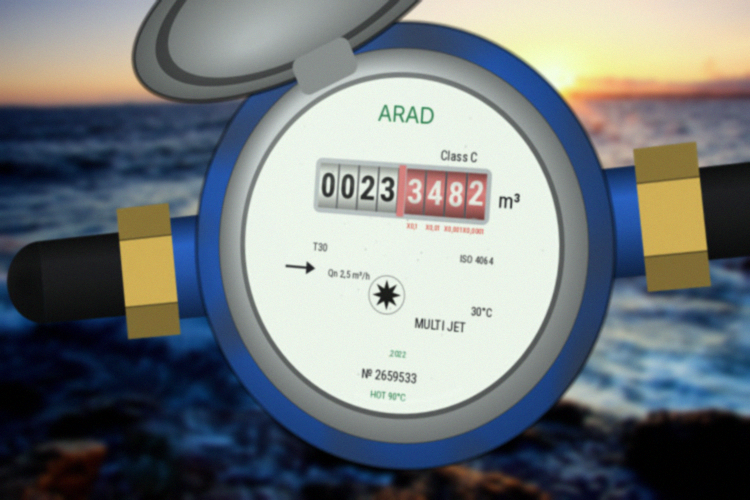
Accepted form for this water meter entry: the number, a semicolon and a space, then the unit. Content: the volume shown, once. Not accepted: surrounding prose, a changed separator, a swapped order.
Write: 23.3482; m³
